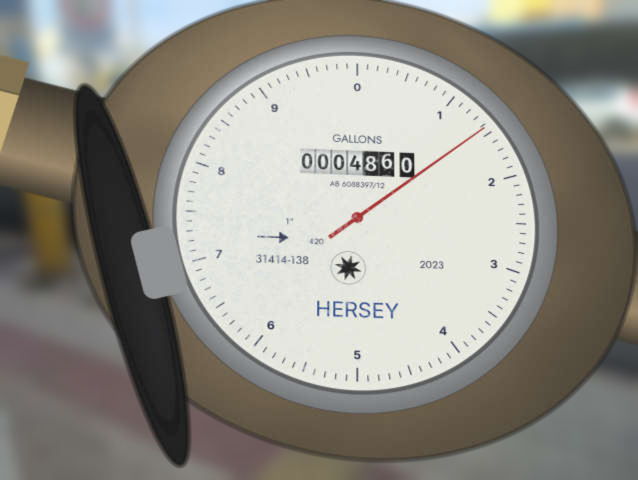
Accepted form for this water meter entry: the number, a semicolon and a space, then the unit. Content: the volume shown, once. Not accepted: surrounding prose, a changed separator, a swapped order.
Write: 4861.4; gal
